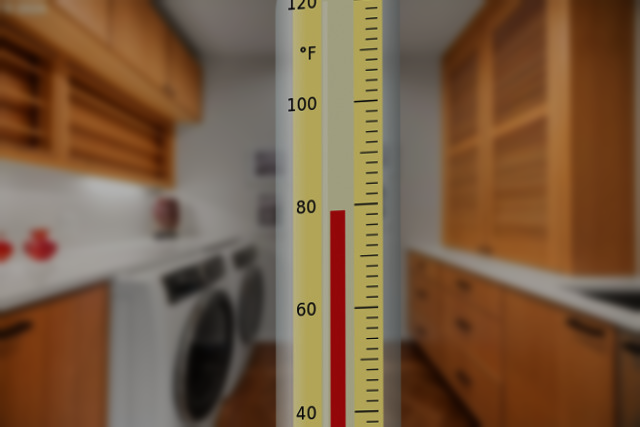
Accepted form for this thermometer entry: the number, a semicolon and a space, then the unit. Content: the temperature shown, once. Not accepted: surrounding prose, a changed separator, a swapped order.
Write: 79; °F
